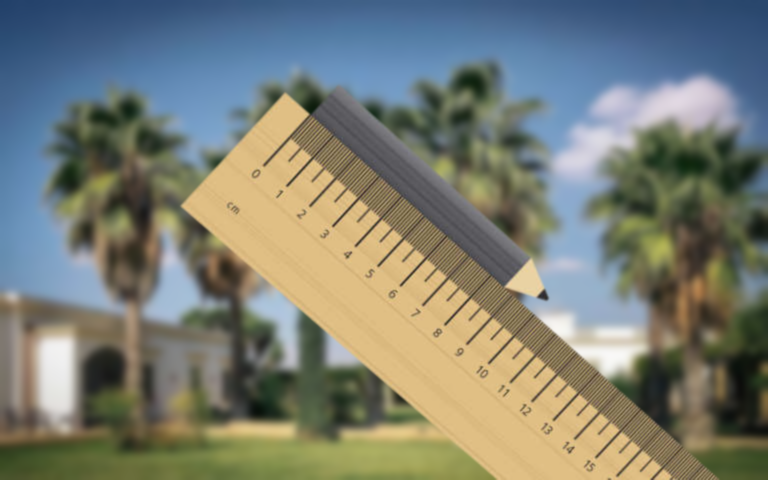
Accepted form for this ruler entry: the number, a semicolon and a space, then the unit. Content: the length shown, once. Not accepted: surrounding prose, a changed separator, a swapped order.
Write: 10; cm
